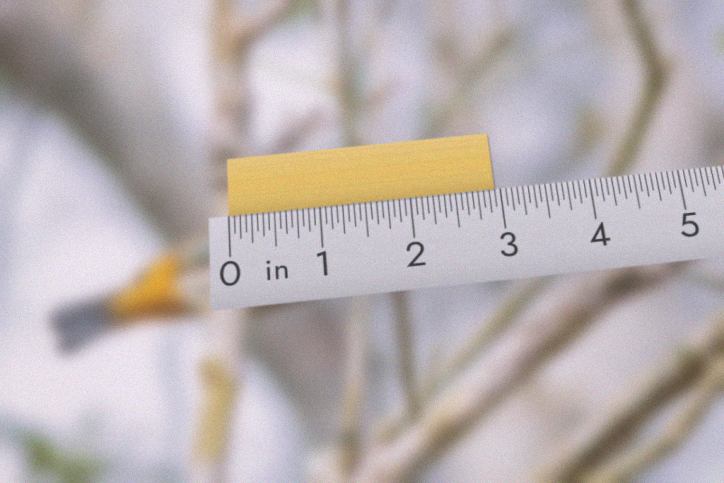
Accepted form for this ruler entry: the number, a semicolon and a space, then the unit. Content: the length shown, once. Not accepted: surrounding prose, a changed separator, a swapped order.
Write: 2.9375; in
